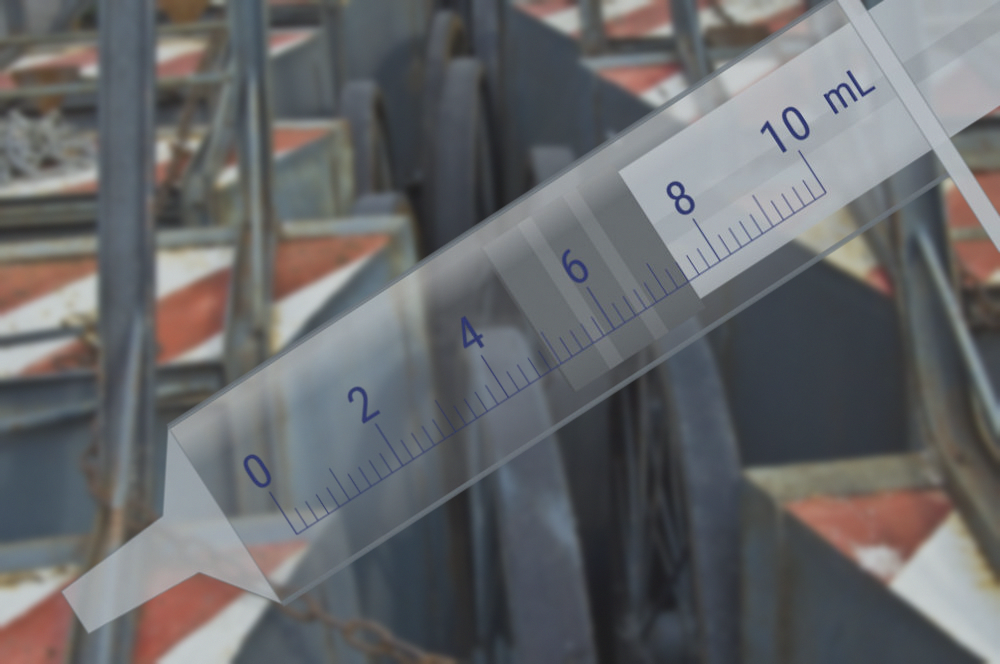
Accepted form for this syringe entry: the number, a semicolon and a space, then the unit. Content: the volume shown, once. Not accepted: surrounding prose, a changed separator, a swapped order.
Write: 4.9; mL
